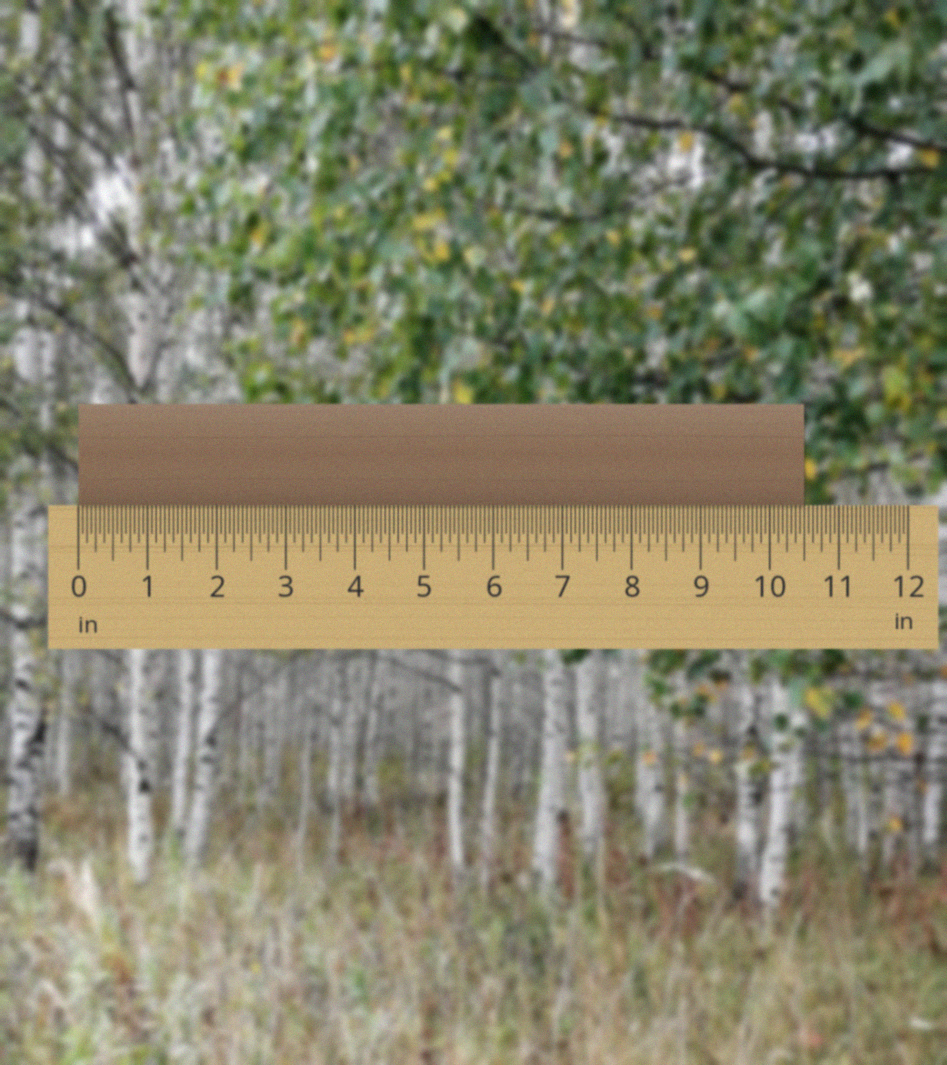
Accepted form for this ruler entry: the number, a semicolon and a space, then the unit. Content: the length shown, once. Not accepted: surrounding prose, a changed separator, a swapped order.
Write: 10.5; in
